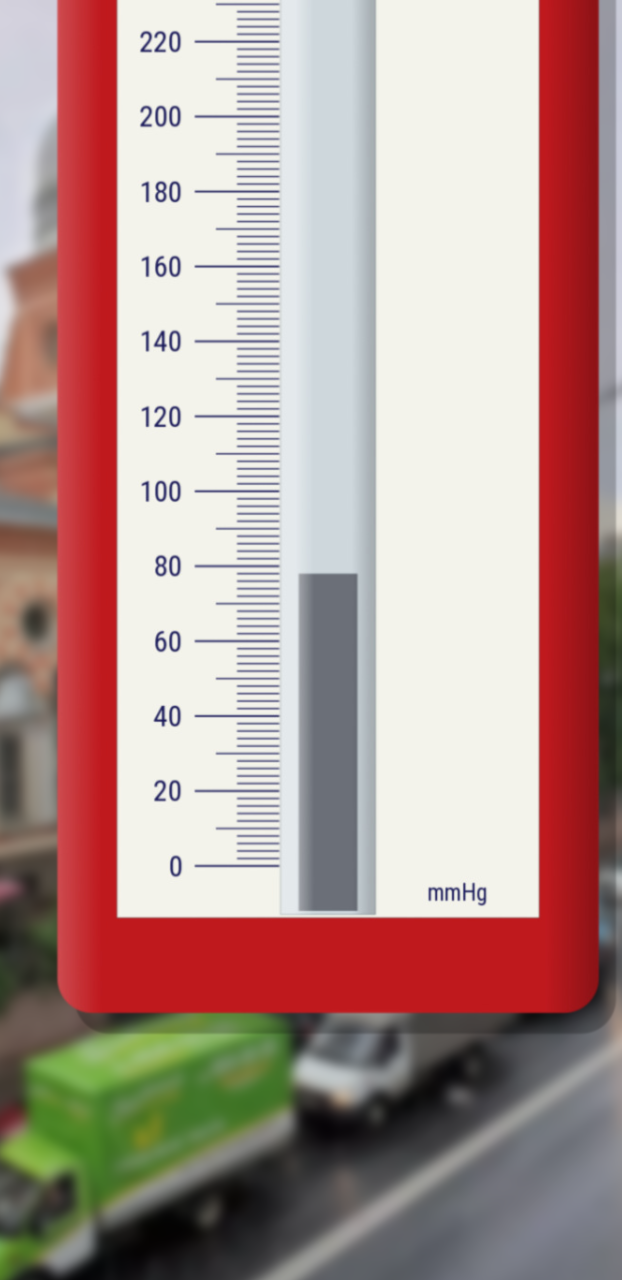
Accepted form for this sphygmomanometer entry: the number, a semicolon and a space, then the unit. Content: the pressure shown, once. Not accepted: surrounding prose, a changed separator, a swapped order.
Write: 78; mmHg
